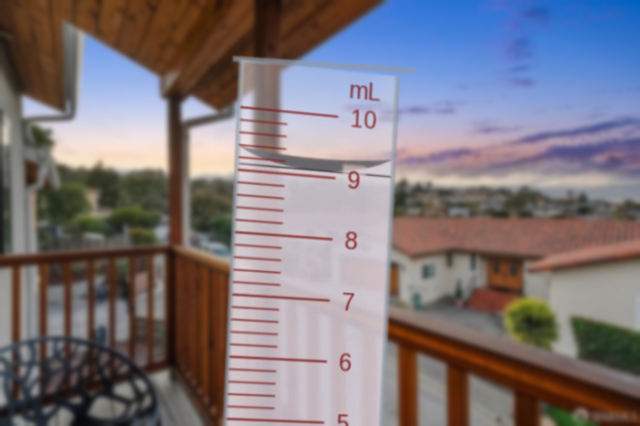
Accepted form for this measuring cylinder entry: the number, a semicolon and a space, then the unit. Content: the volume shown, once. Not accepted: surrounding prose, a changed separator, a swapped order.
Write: 9.1; mL
